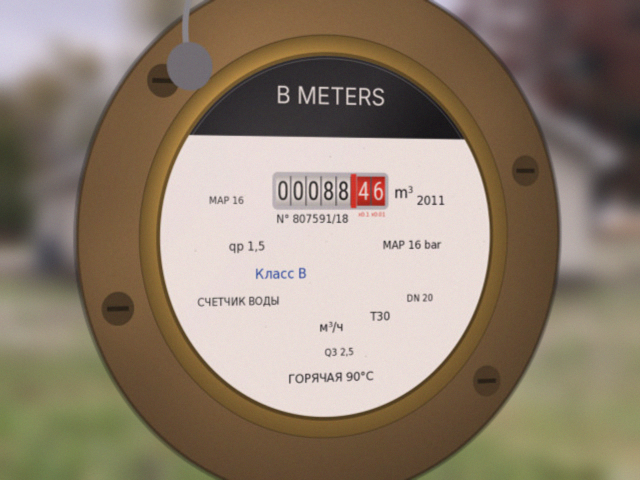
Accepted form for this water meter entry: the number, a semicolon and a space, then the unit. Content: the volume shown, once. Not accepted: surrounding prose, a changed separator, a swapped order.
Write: 88.46; m³
